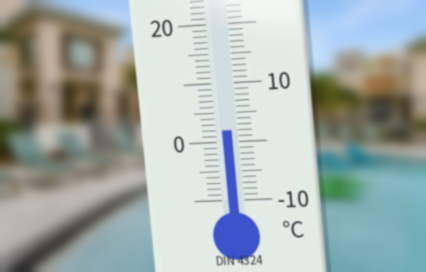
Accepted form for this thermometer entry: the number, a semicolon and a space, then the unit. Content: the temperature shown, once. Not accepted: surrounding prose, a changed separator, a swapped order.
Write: 2; °C
